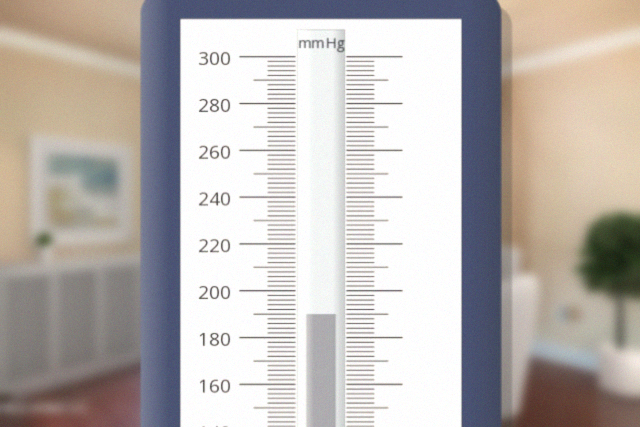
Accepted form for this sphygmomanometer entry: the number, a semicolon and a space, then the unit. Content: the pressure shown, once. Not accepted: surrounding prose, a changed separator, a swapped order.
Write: 190; mmHg
